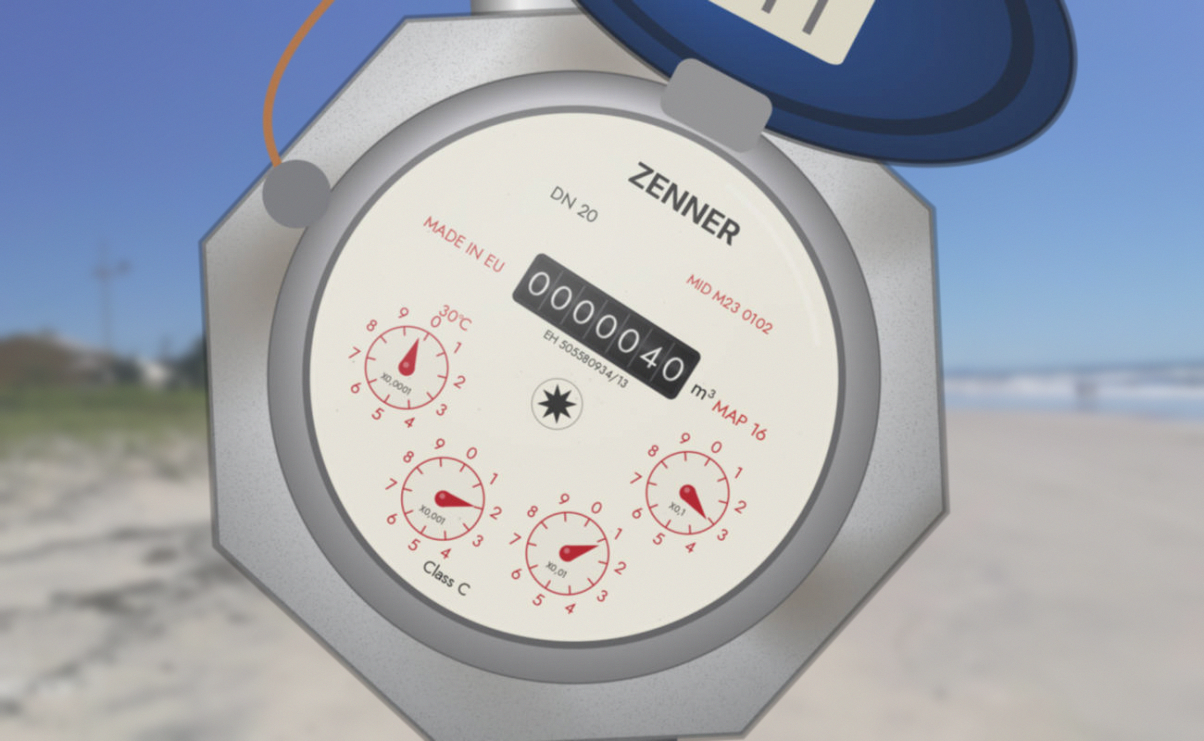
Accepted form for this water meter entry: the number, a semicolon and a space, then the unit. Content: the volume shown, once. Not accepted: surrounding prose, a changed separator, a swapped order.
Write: 40.3119; m³
